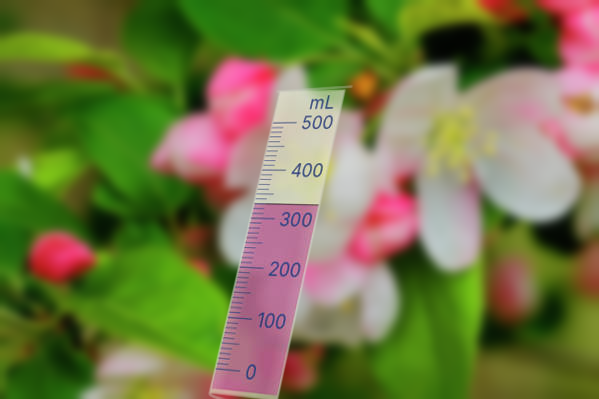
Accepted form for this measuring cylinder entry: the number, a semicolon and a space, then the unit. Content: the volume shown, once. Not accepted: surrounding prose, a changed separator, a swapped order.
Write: 330; mL
